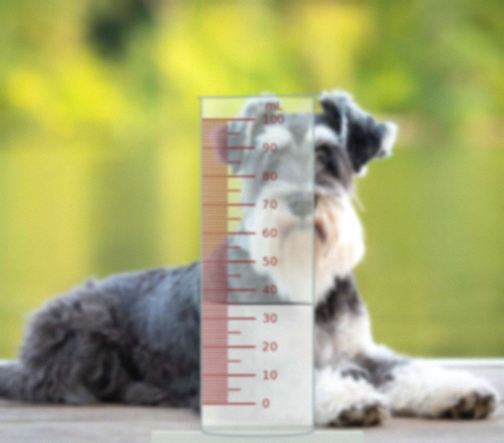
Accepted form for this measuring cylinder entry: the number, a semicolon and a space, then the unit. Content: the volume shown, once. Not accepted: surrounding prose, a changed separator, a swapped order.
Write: 35; mL
